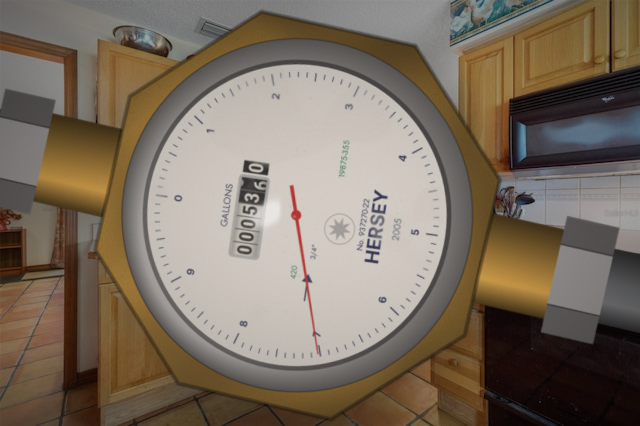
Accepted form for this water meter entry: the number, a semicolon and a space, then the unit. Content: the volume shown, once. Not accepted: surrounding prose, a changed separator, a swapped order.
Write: 5357.0; gal
